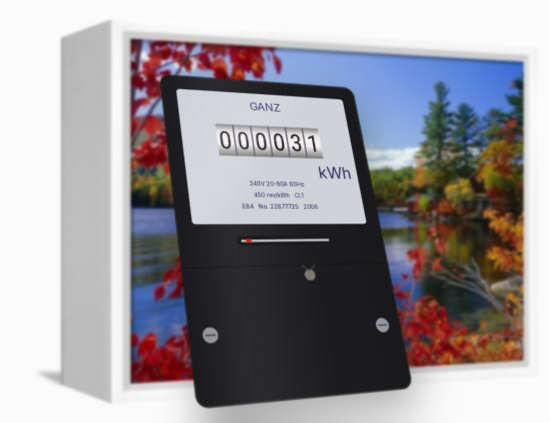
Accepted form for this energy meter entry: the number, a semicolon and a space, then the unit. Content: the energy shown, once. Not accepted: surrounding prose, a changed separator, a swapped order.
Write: 31; kWh
